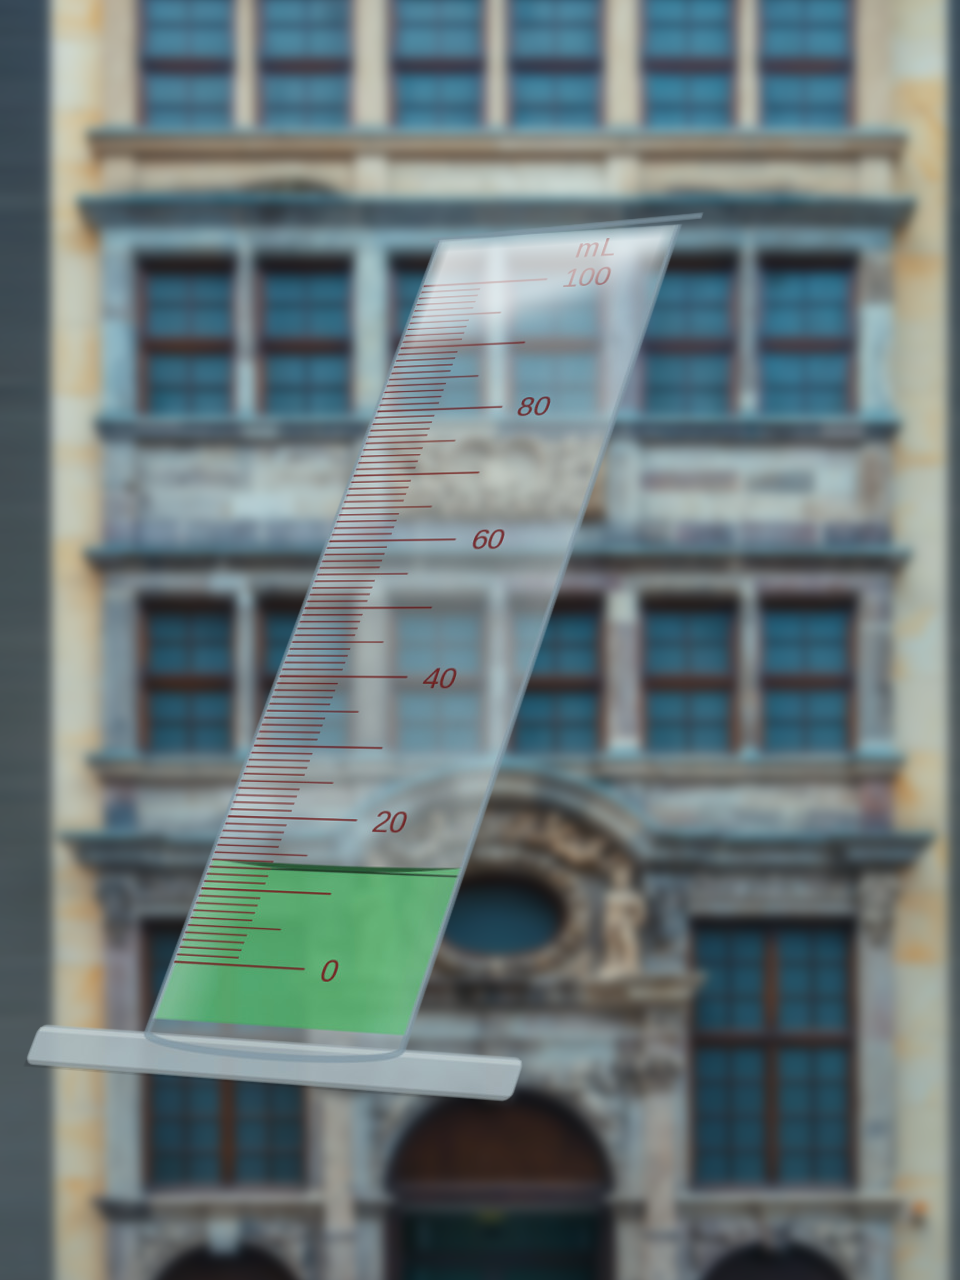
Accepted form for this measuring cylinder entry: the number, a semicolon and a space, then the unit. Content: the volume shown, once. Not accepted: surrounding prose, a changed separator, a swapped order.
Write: 13; mL
